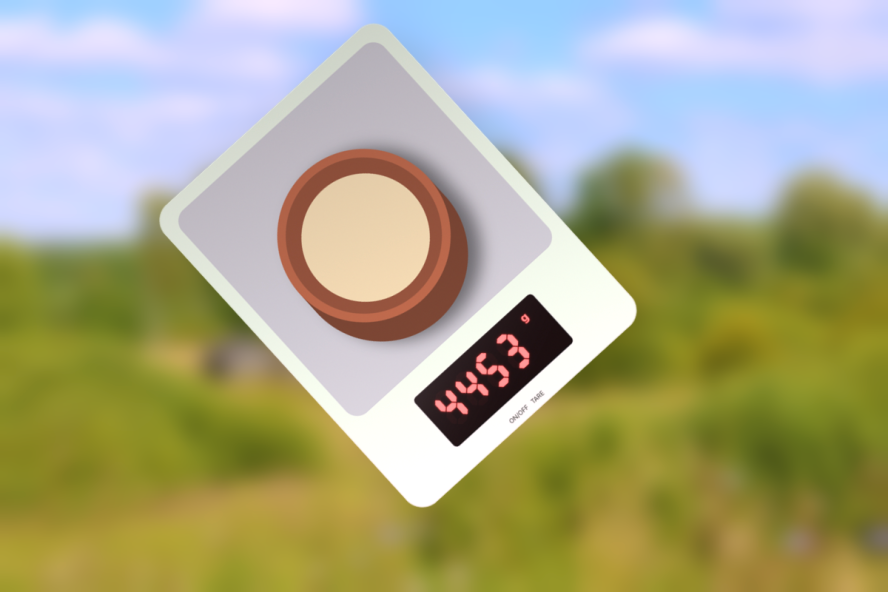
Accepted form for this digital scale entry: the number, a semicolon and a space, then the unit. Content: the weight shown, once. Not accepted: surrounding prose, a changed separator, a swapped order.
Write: 4453; g
